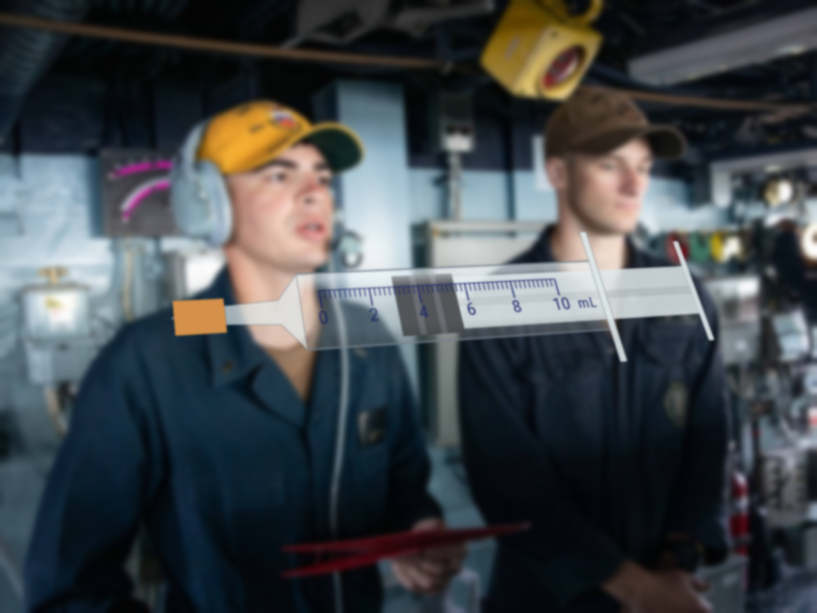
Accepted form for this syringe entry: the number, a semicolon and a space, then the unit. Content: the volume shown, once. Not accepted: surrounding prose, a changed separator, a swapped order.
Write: 3; mL
